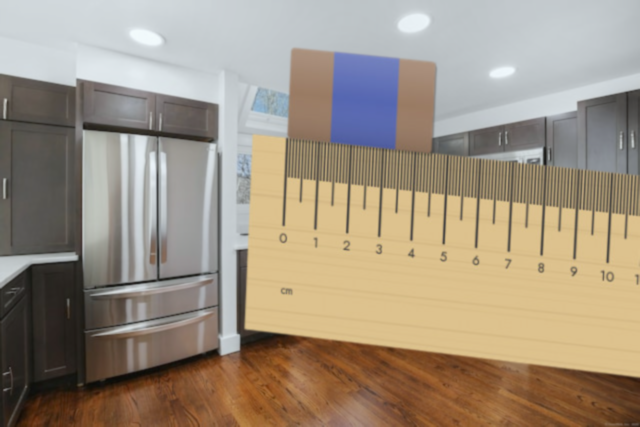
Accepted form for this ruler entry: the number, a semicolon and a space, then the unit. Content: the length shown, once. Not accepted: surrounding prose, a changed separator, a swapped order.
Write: 4.5; cm
